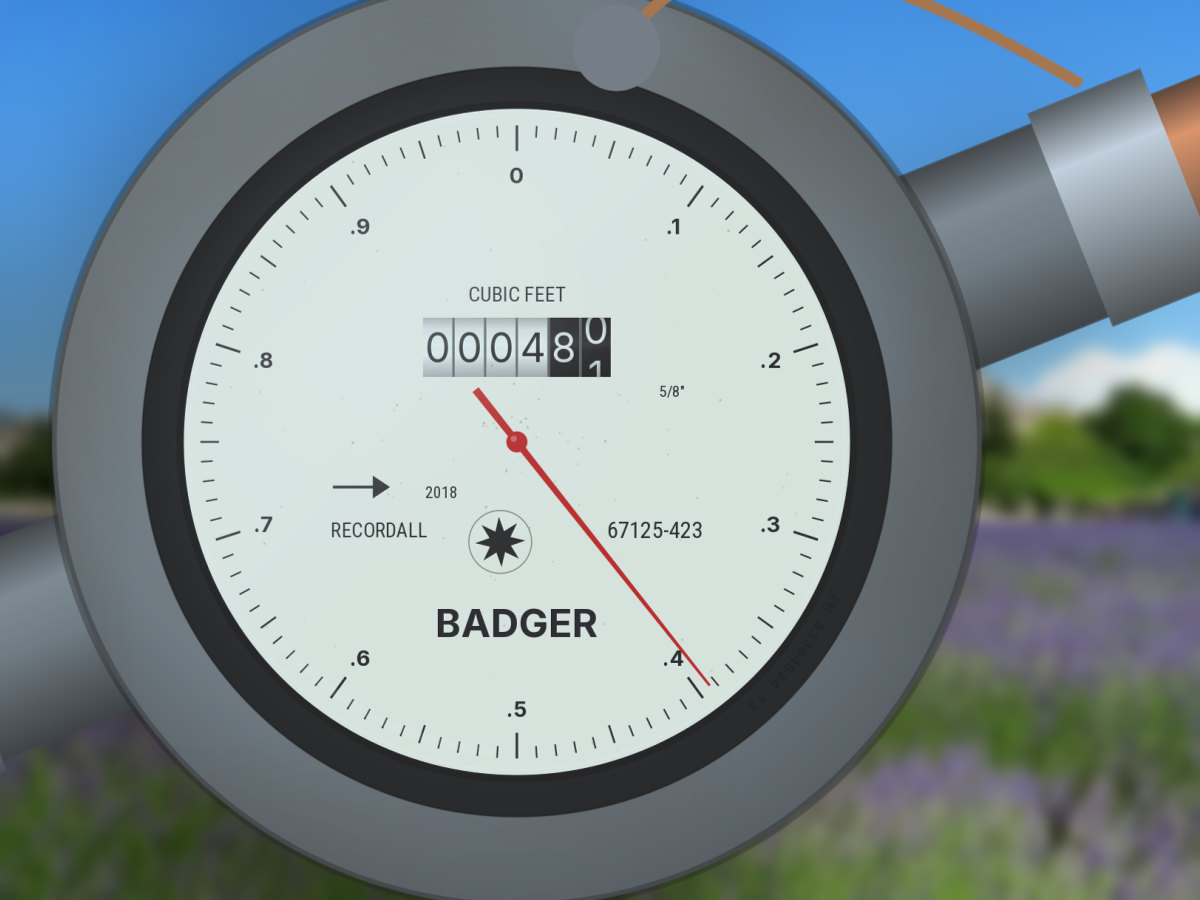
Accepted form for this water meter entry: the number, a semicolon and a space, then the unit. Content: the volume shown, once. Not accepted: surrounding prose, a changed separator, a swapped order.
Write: 480.39; ft³
